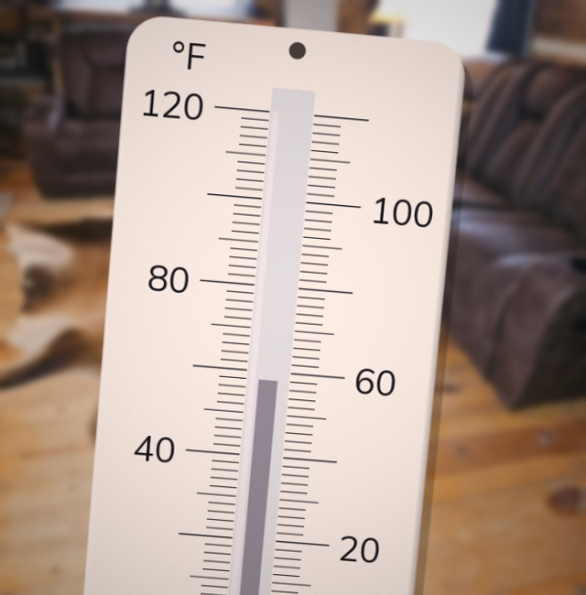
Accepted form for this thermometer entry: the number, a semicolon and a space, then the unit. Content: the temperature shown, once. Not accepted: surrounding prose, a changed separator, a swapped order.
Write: 58; °F
